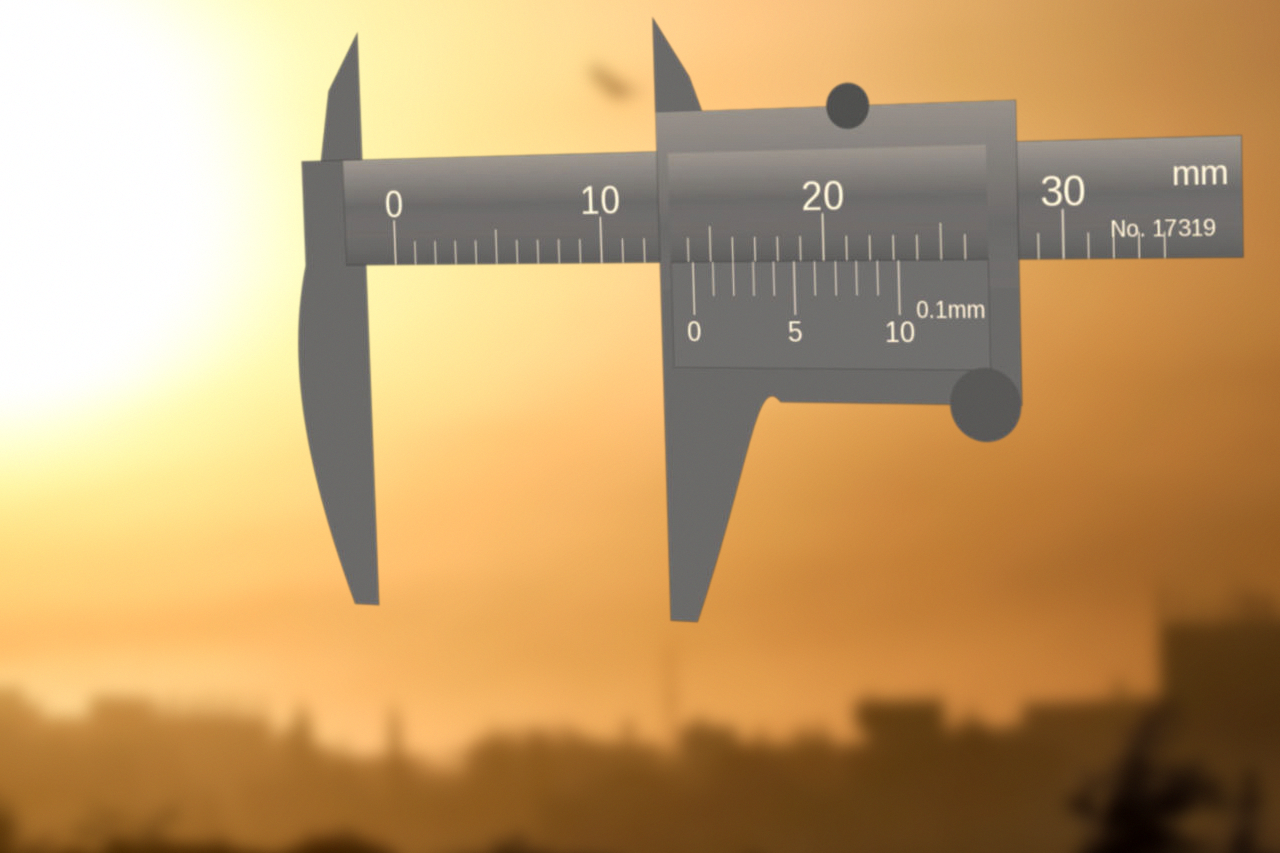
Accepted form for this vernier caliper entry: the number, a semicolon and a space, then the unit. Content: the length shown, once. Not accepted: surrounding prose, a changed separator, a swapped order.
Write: 14.2; mm
